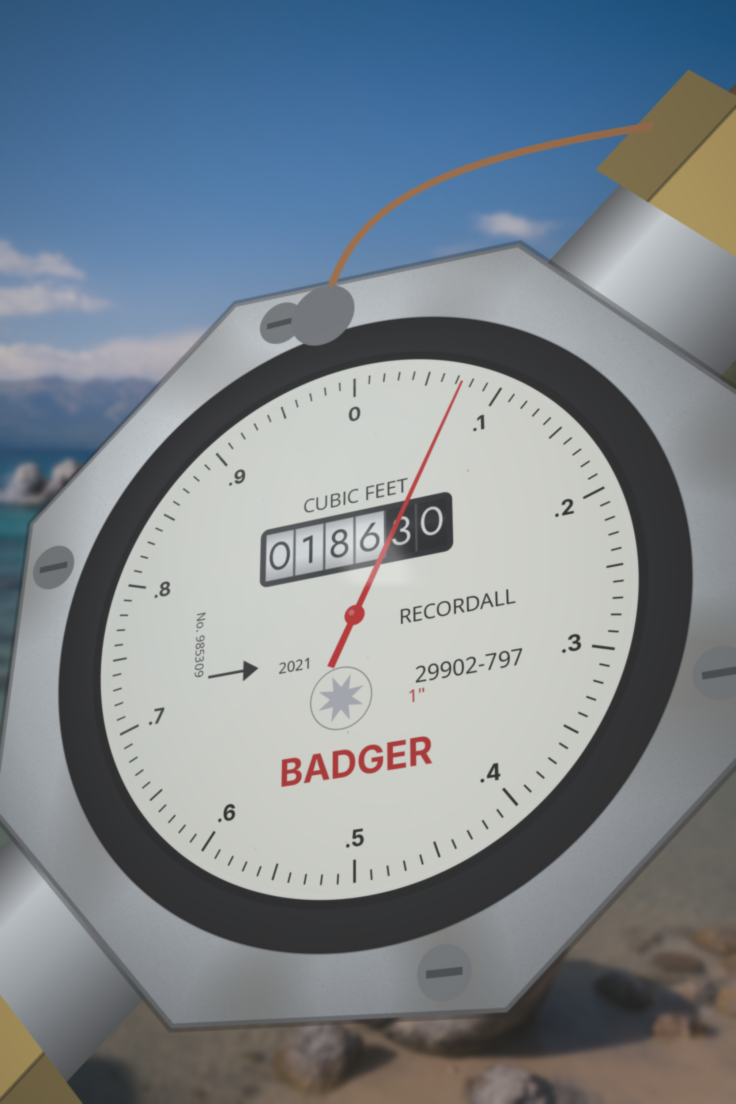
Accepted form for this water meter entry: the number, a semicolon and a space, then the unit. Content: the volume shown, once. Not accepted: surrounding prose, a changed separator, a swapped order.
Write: 18630.07; ft³
